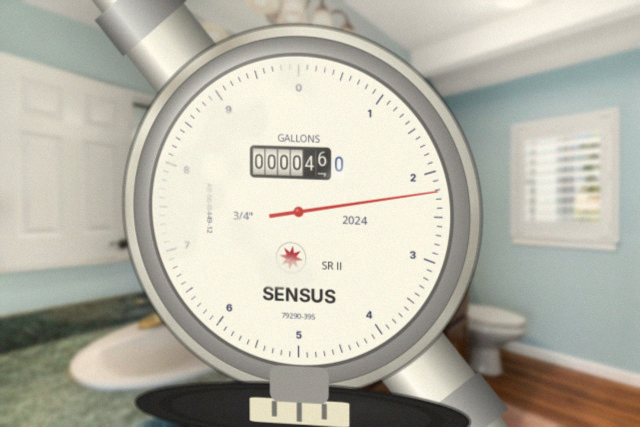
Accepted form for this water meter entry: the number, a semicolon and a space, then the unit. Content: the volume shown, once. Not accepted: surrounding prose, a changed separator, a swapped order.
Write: 462.2; gal
